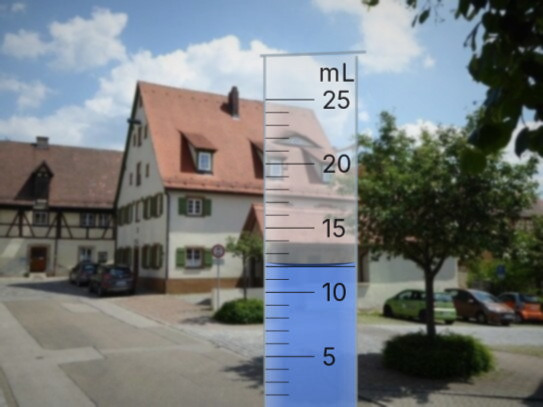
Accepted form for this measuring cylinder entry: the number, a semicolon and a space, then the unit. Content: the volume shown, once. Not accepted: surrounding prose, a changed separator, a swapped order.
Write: 12; mL
